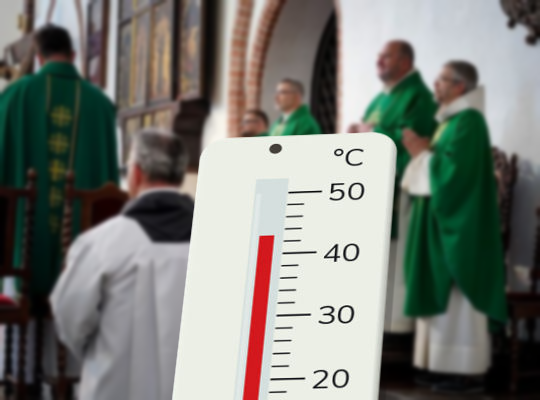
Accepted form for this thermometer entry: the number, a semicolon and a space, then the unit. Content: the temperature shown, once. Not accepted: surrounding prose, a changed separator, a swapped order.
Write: 43; °C
